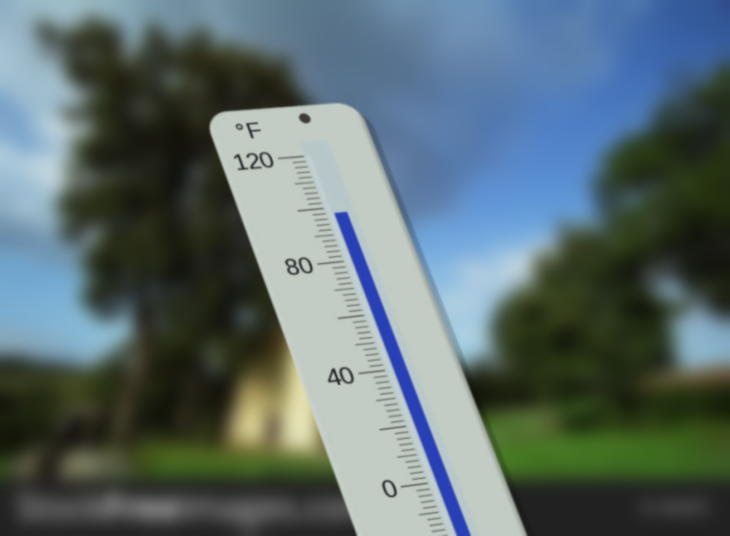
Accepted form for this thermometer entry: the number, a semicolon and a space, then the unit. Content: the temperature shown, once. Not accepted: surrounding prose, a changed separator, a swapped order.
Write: 98; °F
